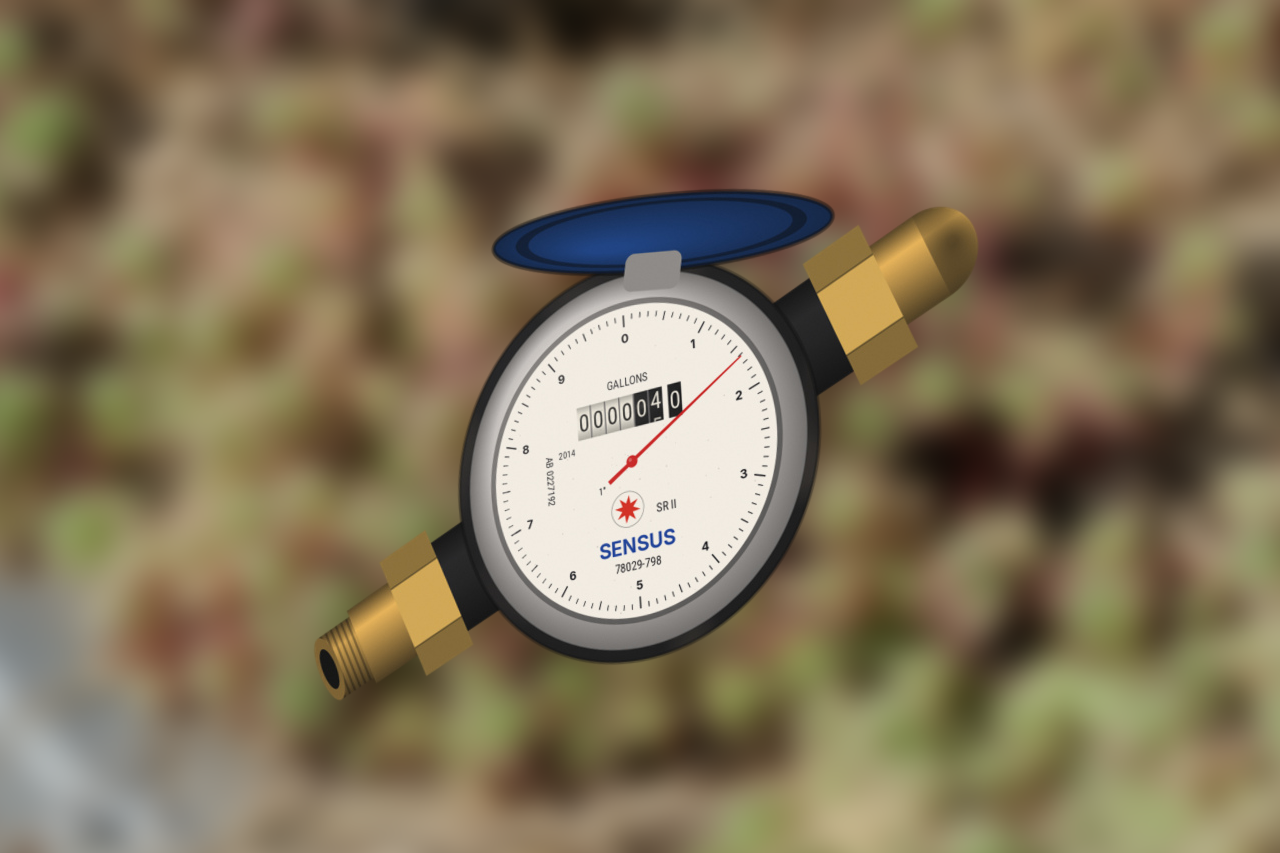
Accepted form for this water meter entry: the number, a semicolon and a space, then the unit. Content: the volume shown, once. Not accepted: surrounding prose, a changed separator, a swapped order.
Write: 41.6; gal
